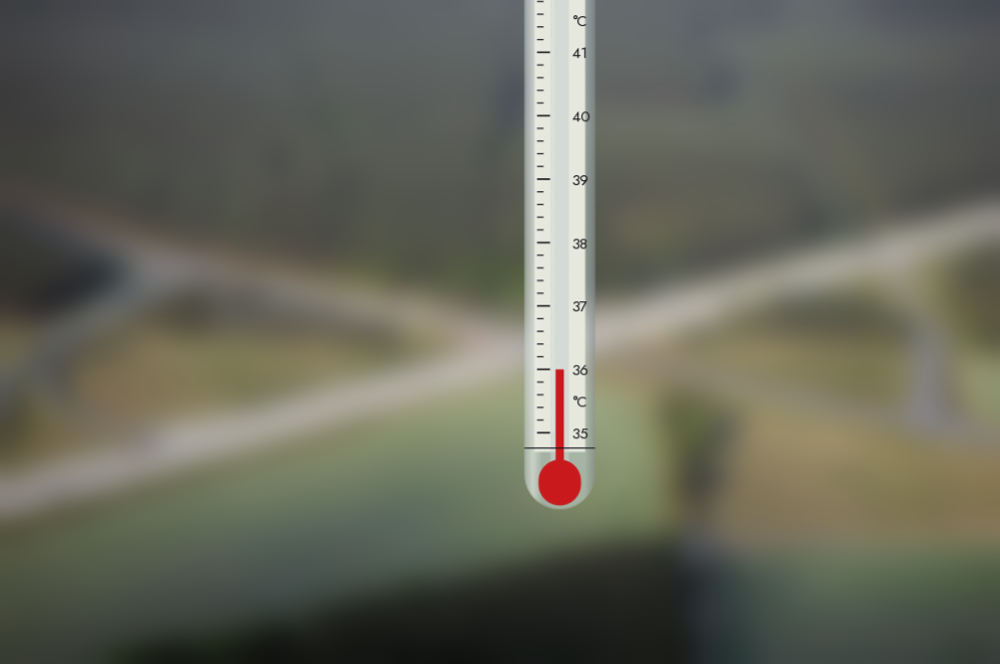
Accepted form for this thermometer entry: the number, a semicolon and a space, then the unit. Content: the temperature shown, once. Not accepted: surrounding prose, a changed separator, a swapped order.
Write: 36; °C
